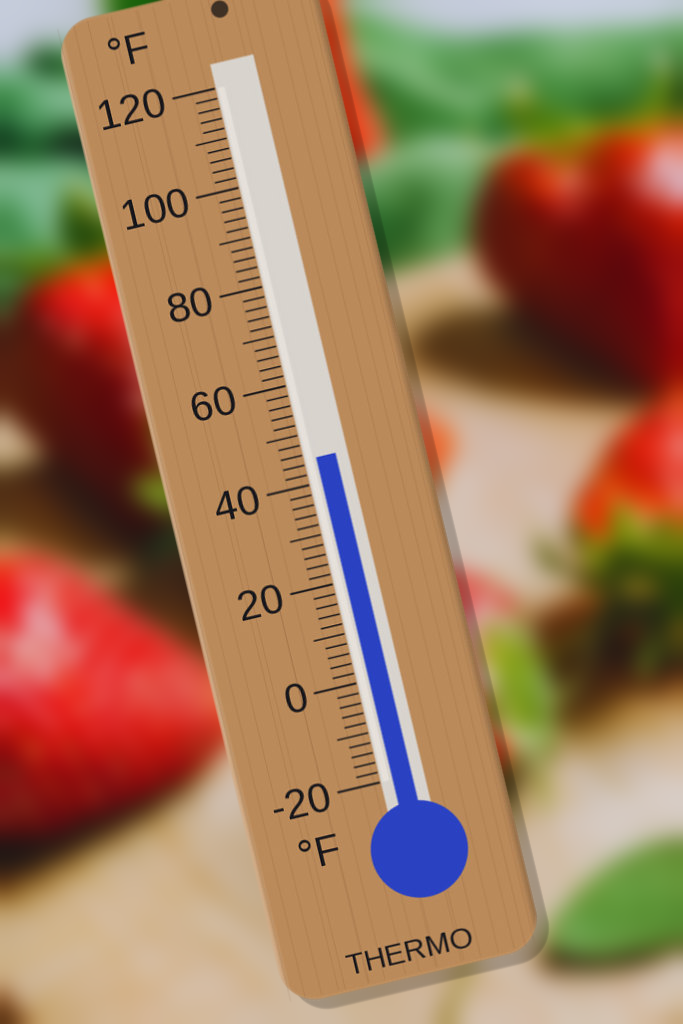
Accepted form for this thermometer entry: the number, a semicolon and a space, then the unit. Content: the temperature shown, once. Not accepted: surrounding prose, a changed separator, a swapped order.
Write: 45; °F
